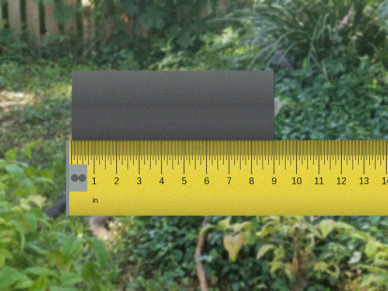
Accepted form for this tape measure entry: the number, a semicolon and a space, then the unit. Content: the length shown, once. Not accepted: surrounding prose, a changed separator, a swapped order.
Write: 9; in
